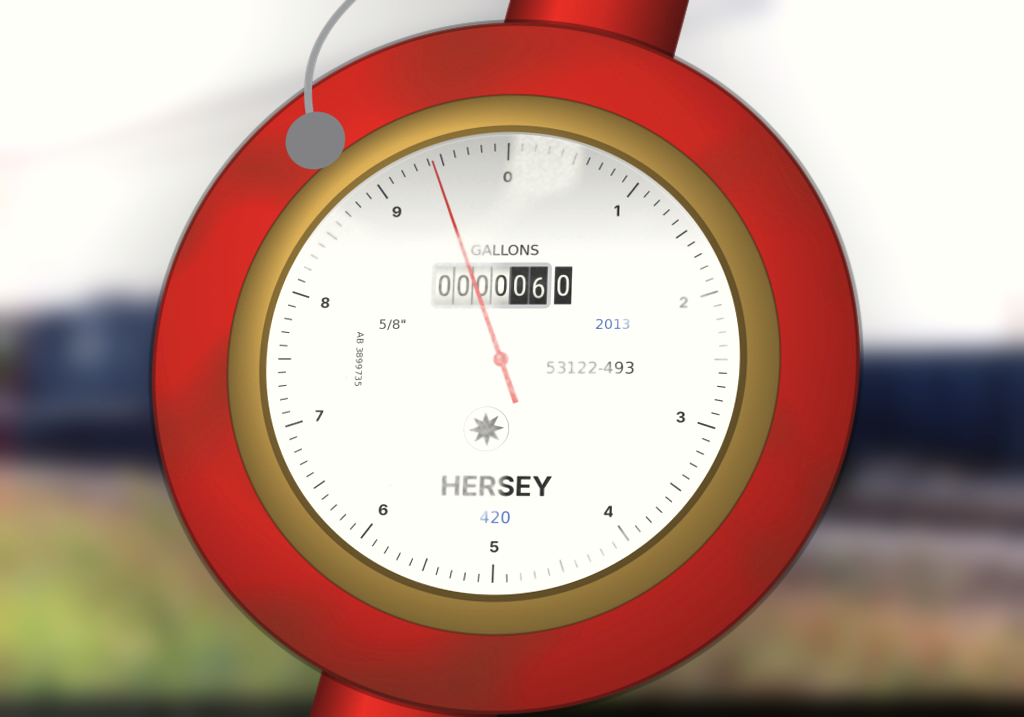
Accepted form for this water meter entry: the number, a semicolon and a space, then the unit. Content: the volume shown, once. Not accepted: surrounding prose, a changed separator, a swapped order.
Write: 59.4; gal
